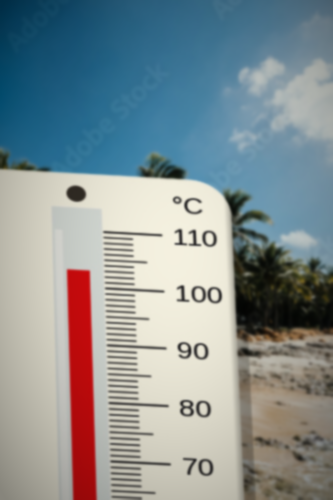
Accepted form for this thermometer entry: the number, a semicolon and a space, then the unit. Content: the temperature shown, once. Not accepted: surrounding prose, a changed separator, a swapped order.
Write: 103; °C
